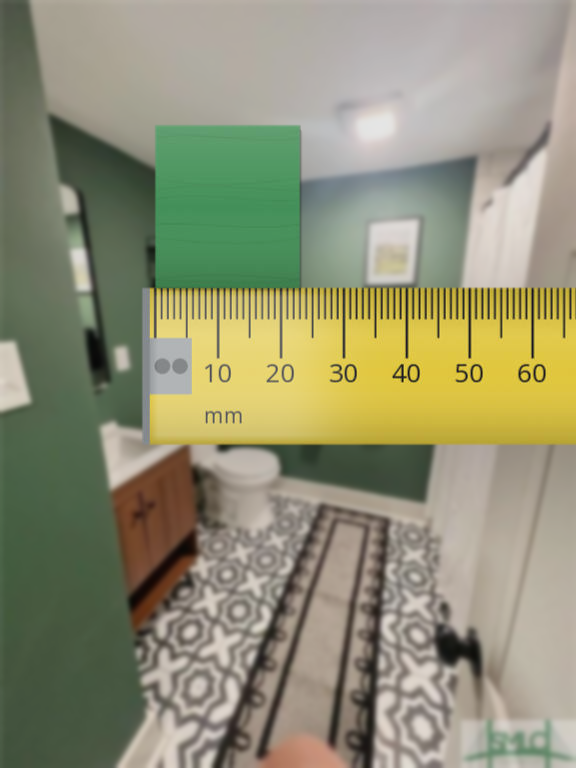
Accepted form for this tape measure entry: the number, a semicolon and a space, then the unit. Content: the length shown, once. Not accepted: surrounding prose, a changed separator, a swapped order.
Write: 23; mm
